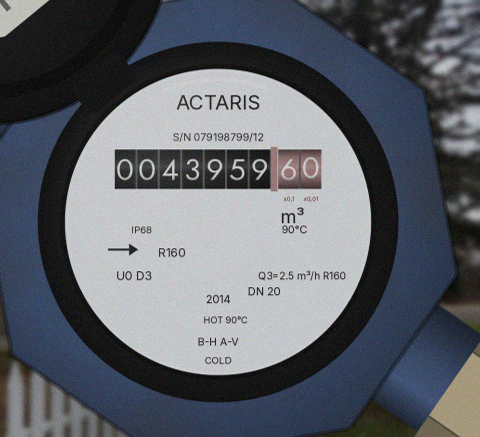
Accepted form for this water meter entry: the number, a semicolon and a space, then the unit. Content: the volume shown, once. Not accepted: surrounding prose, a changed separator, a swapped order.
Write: 43959.60; m³
